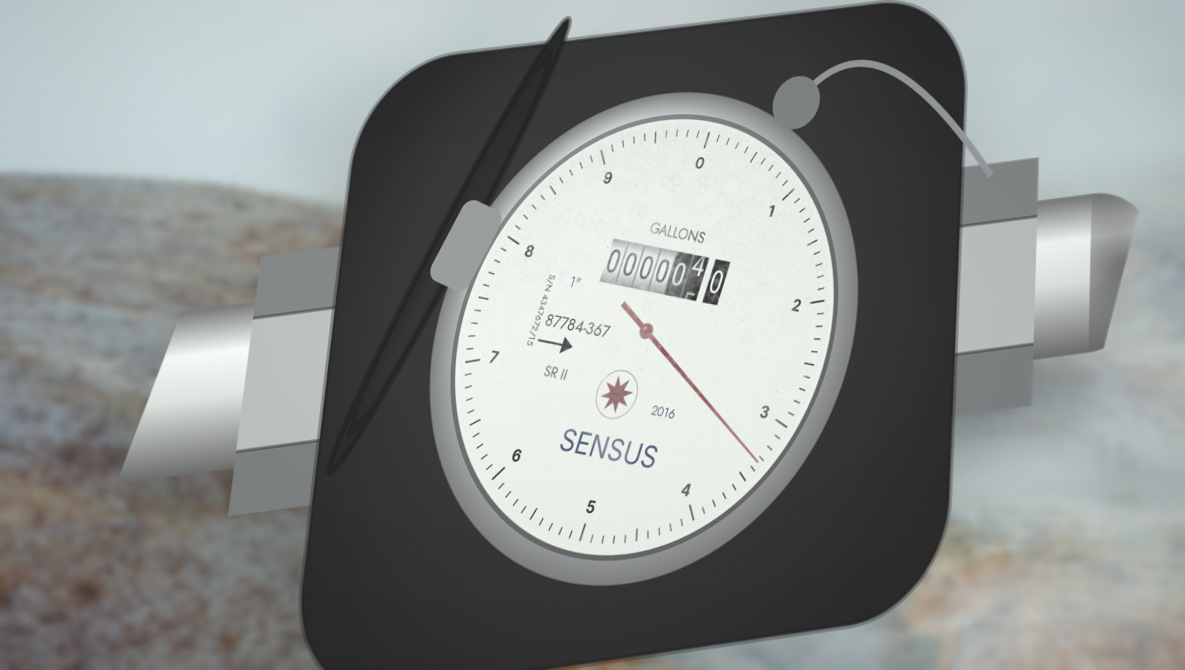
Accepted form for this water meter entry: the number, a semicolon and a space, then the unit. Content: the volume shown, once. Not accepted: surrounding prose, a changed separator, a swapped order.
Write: 43.3; gal
